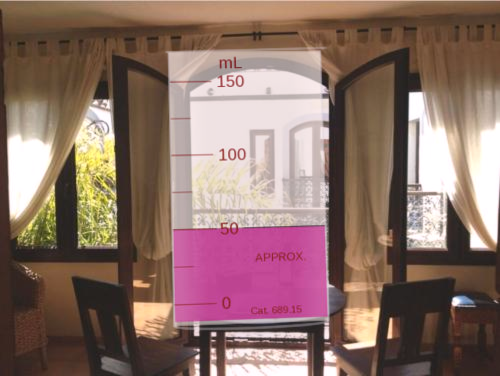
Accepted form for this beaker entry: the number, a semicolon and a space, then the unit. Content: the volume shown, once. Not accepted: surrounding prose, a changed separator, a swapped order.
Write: 50; mL
